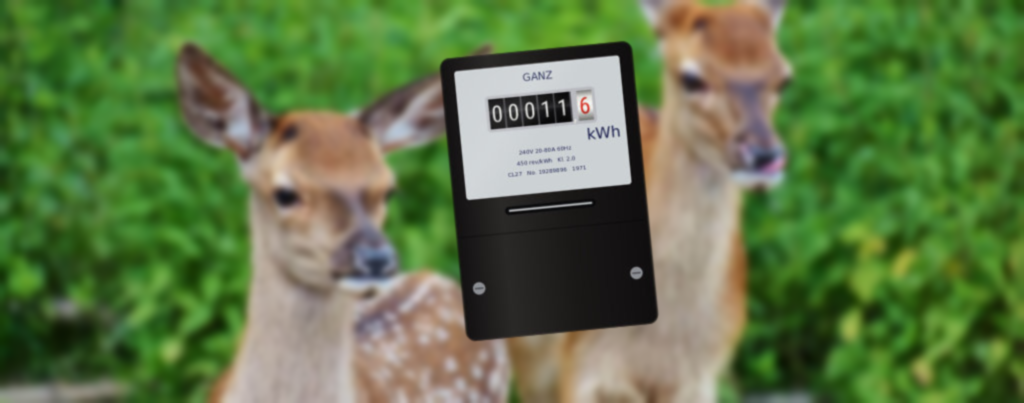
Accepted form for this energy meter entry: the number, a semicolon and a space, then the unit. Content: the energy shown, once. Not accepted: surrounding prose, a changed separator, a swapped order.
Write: 11.6; kWh
